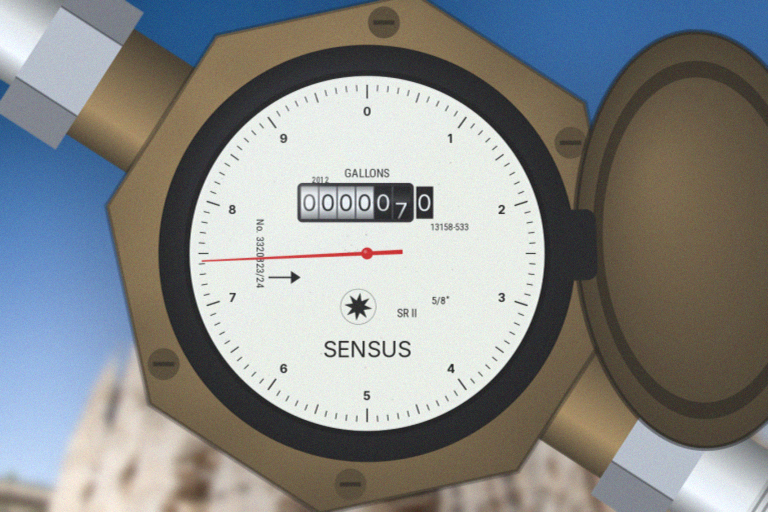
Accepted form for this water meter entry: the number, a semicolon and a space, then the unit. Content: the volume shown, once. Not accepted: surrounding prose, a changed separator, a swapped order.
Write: 67.4; gal
